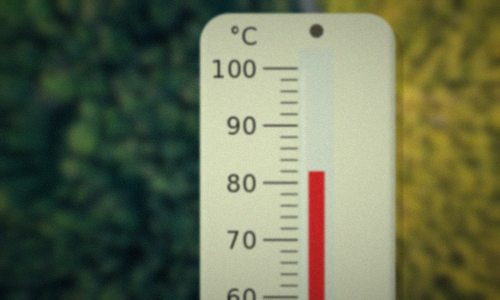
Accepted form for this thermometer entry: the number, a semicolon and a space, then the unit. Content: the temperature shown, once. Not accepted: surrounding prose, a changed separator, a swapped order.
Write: 82; °C
